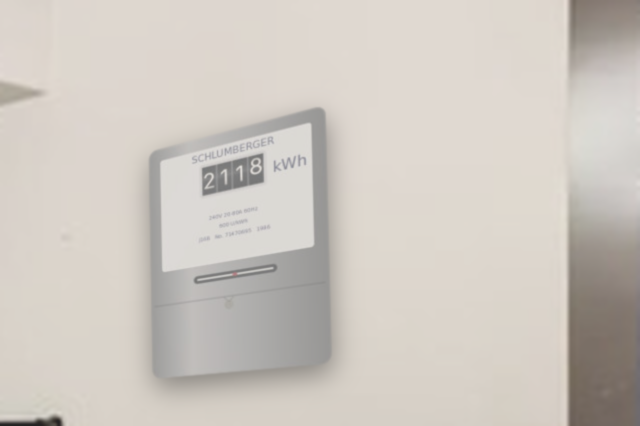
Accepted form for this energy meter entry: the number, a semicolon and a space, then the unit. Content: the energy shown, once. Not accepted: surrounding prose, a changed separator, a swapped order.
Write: 2118; kWh
